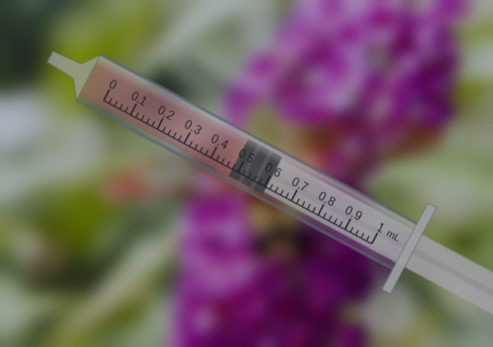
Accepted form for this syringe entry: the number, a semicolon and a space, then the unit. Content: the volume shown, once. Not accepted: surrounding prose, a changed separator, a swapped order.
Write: 0.48; mL
